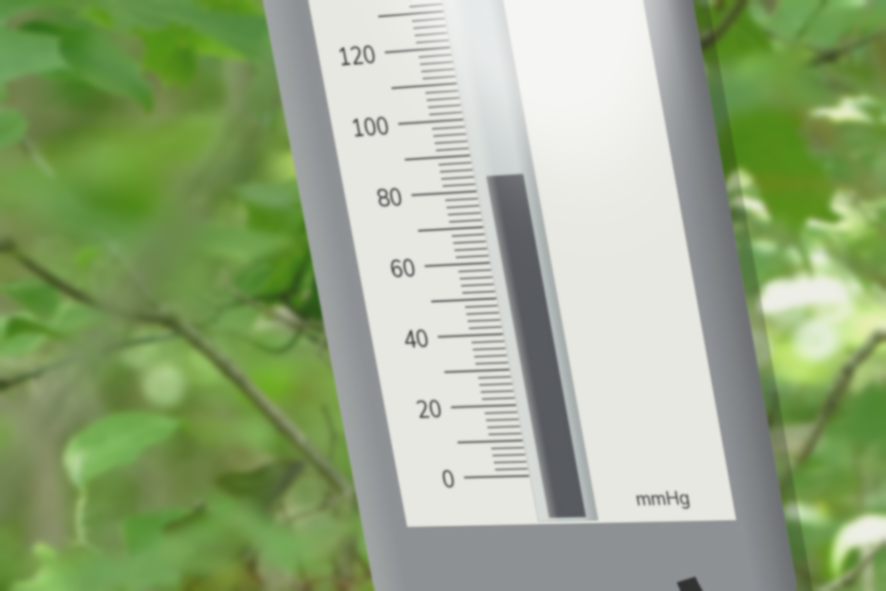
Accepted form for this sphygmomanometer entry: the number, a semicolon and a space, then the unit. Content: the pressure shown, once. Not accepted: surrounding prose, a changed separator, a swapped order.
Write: 84; mmHg
